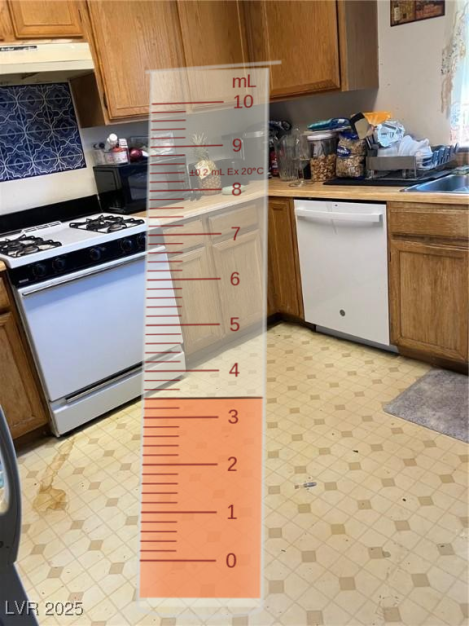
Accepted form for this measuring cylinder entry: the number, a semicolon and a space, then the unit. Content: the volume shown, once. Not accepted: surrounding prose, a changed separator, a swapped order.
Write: 3.4; mL
